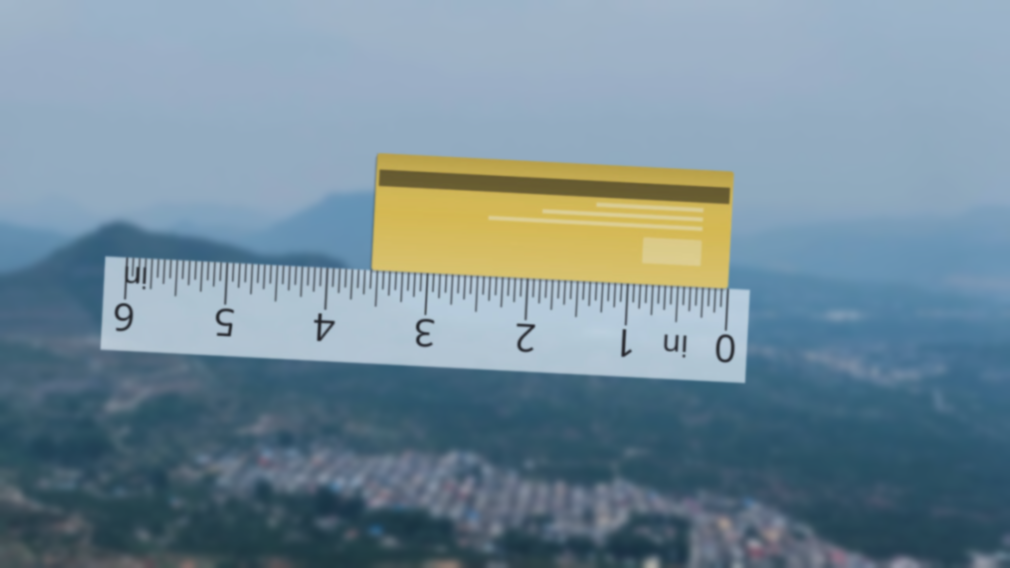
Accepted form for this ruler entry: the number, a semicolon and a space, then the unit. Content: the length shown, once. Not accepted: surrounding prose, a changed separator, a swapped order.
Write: 3.5625; in
